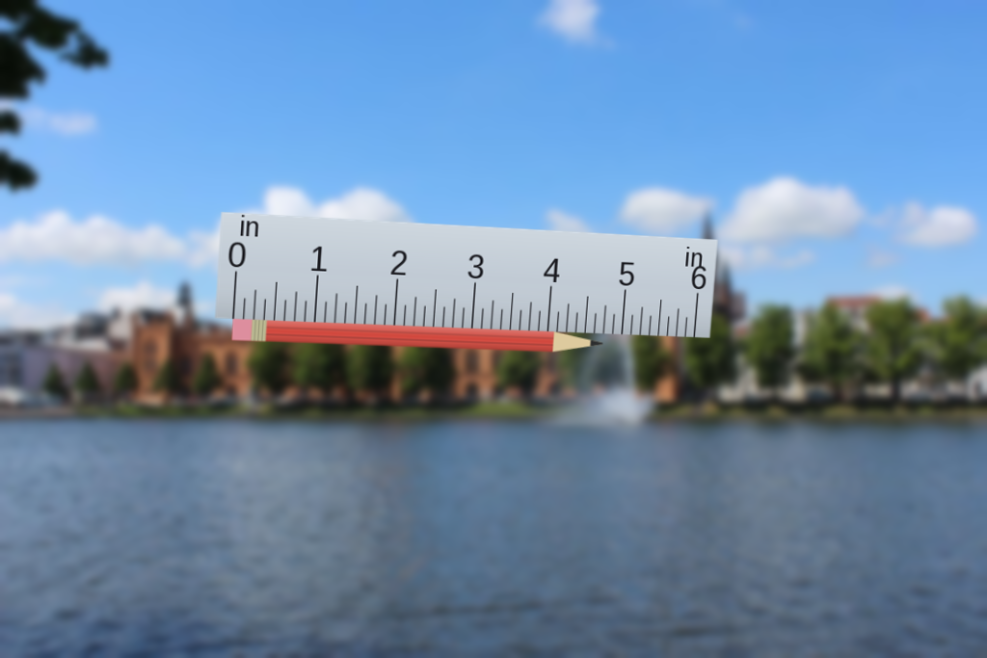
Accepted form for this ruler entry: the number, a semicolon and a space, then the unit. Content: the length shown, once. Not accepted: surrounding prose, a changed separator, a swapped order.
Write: 4.75; in
